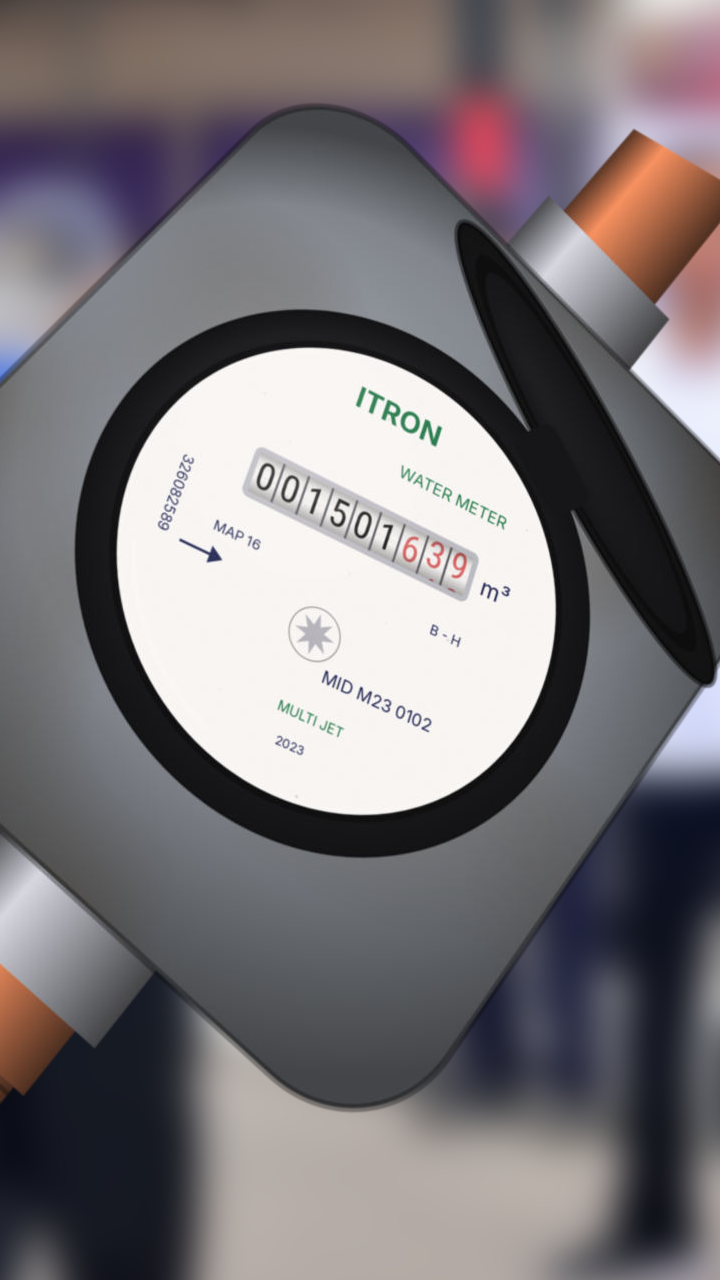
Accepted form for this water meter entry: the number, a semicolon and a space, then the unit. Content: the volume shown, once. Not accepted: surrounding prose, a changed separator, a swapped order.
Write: 1501.639; m³
